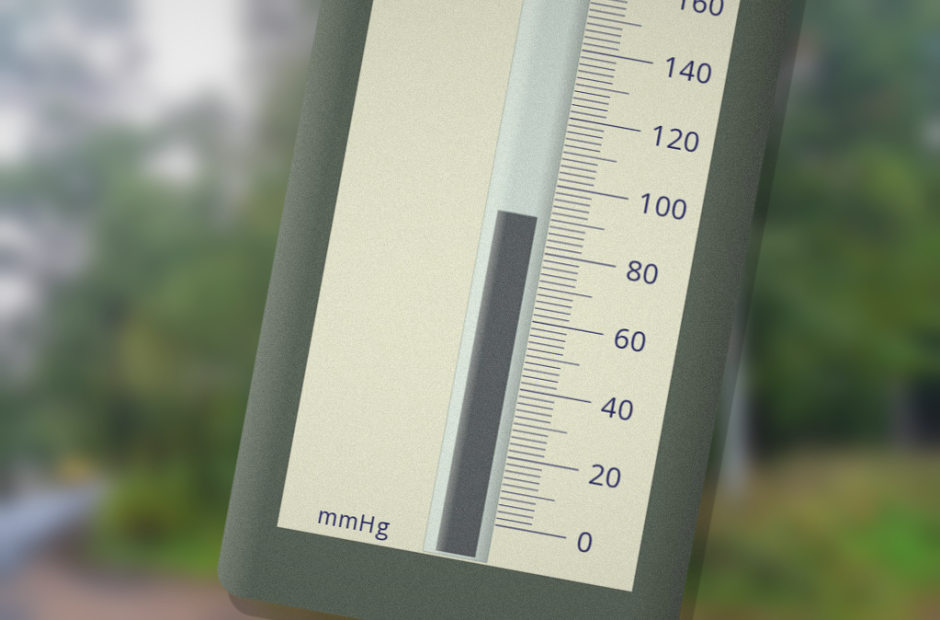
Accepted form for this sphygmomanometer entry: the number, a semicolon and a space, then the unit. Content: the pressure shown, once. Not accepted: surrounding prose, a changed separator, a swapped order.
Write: 90; mmHg
